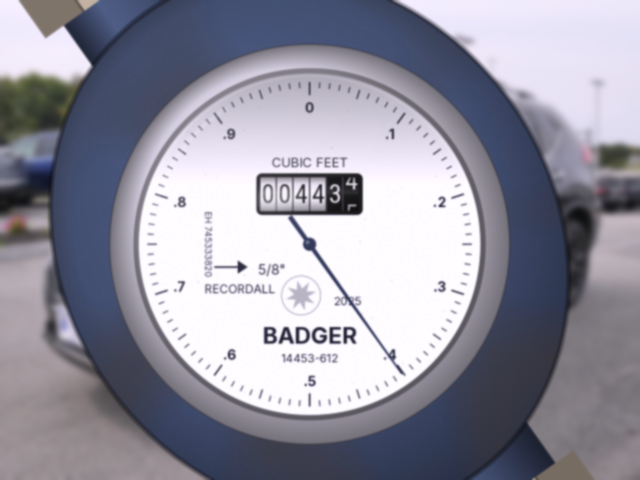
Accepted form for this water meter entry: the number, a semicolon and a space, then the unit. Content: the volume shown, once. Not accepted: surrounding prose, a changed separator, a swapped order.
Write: 4434.40; ft³
